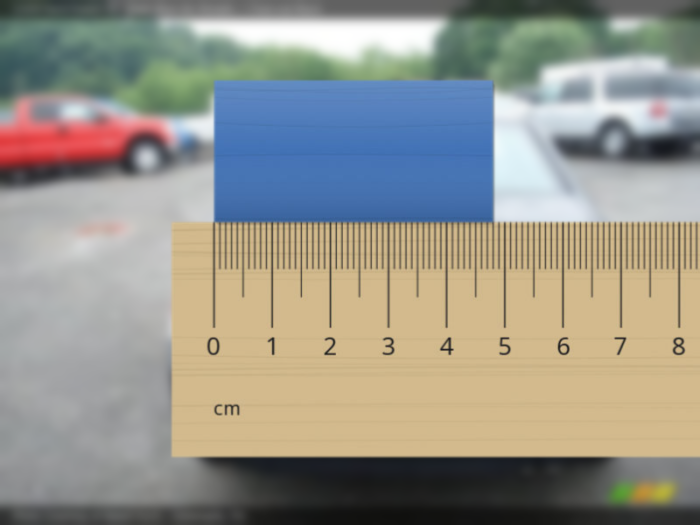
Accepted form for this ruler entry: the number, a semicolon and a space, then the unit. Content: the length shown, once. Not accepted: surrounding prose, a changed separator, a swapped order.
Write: 4.8; cm
